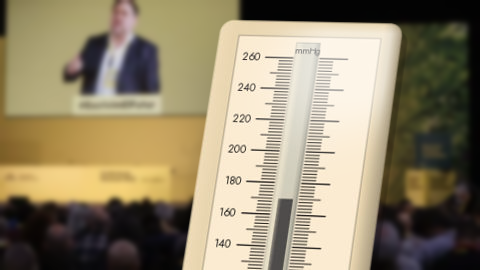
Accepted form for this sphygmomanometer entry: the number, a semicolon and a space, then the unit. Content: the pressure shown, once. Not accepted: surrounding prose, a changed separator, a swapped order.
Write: 170; mmHg
